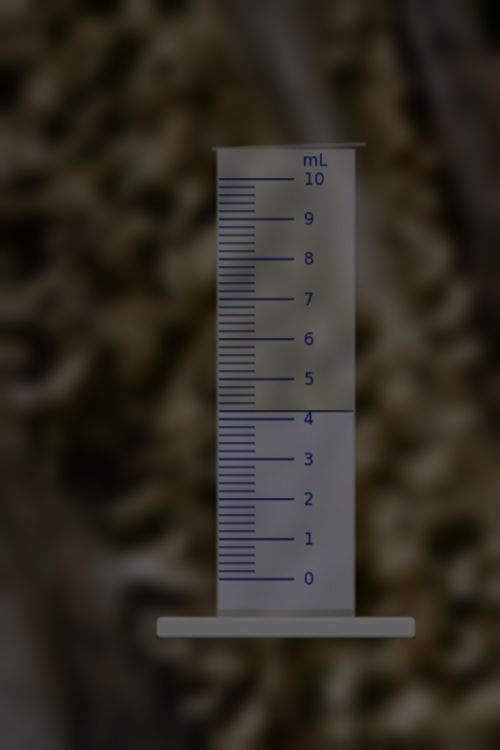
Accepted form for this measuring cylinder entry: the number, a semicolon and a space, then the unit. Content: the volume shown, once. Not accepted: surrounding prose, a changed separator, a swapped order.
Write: 4.2; mL
